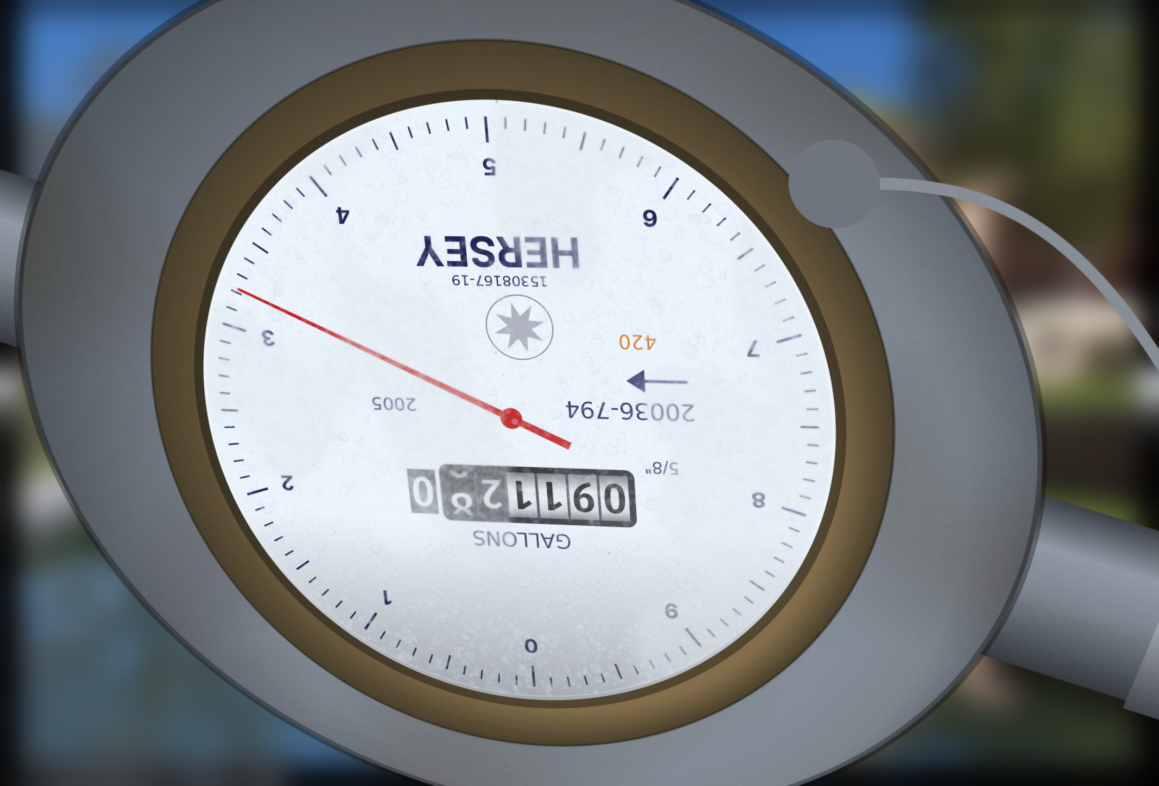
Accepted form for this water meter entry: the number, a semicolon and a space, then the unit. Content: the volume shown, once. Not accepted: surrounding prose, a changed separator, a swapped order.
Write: 911283.2; gal
